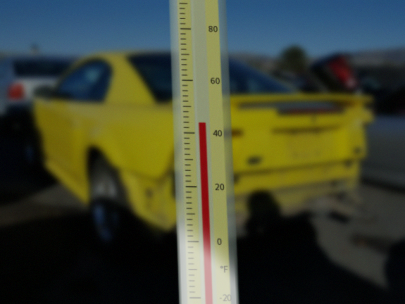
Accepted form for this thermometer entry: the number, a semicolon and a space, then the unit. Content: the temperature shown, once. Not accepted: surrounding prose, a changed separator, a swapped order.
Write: 44; °F
